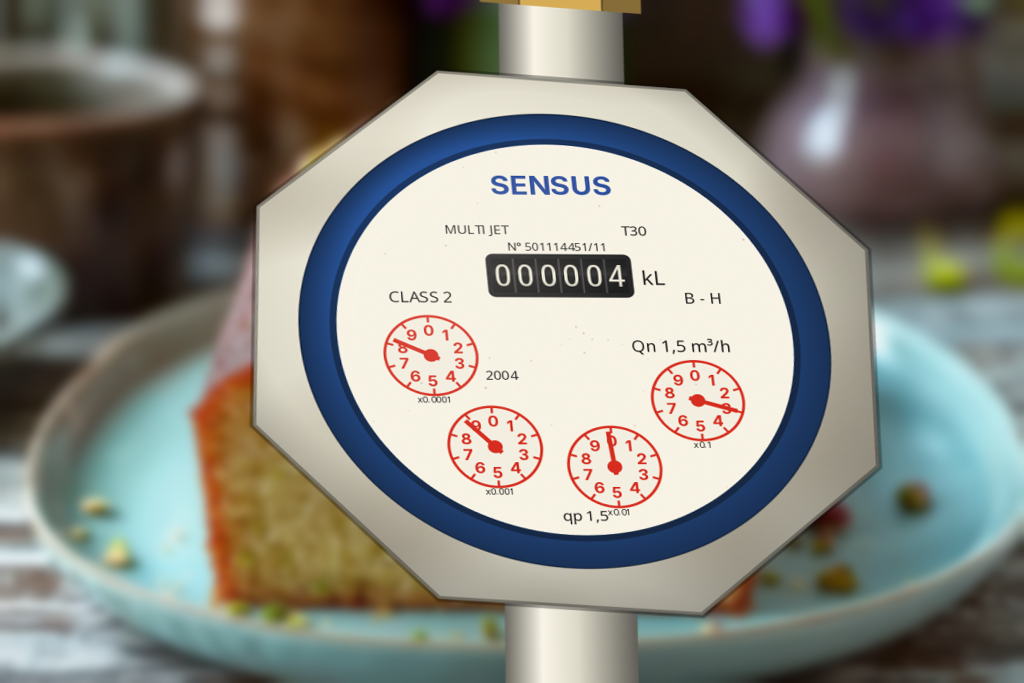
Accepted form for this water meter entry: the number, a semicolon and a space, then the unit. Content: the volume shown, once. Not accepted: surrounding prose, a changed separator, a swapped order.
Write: 4.2988; kL
